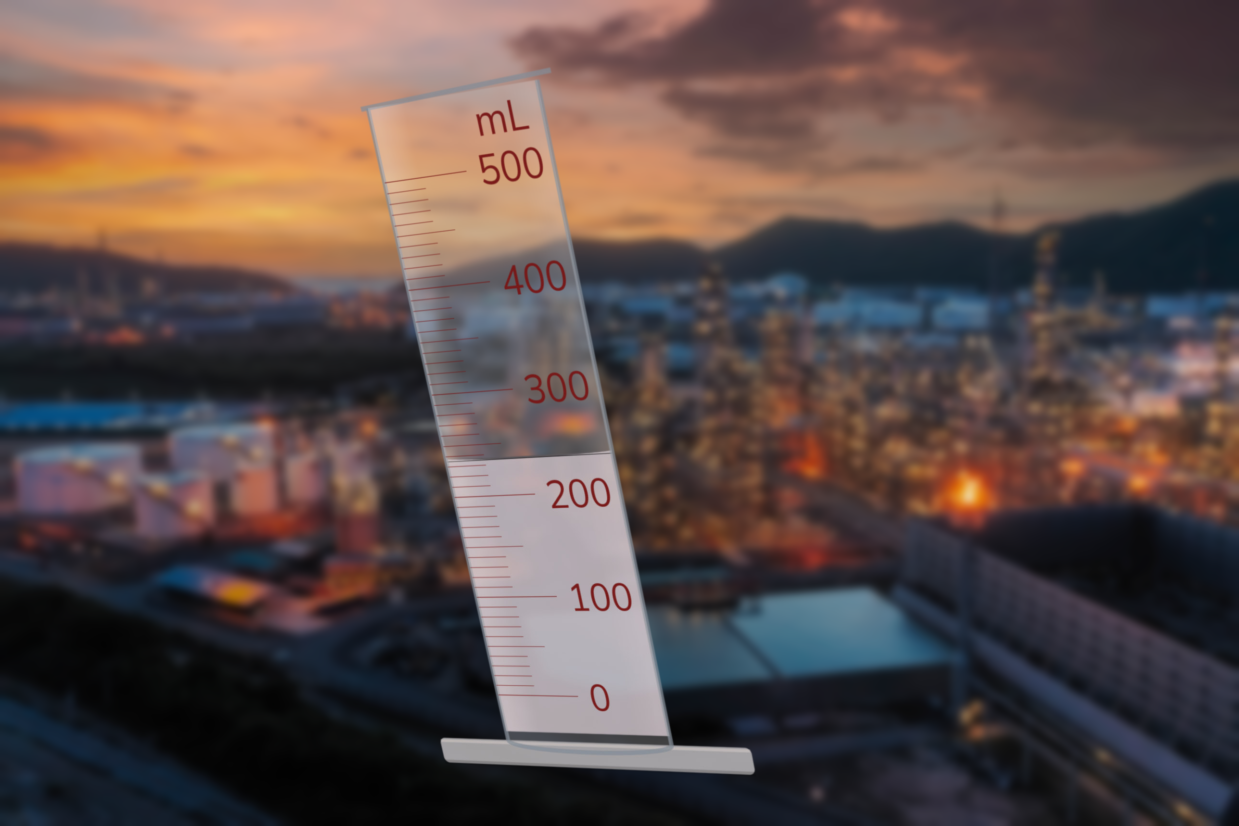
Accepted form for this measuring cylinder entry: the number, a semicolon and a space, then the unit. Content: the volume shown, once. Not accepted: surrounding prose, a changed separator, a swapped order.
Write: 235; mL
